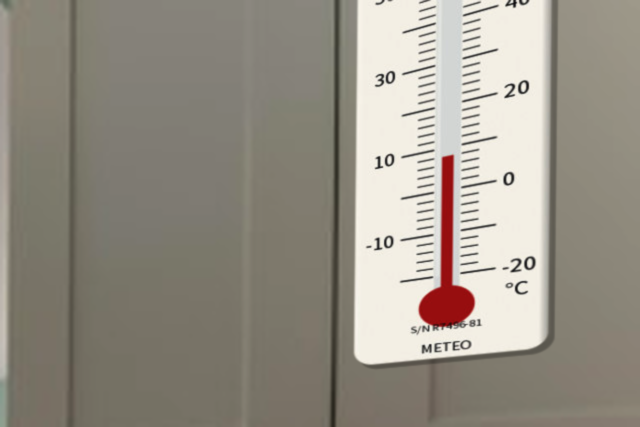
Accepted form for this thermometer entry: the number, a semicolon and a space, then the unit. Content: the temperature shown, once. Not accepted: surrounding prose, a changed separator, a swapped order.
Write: 8; °C
